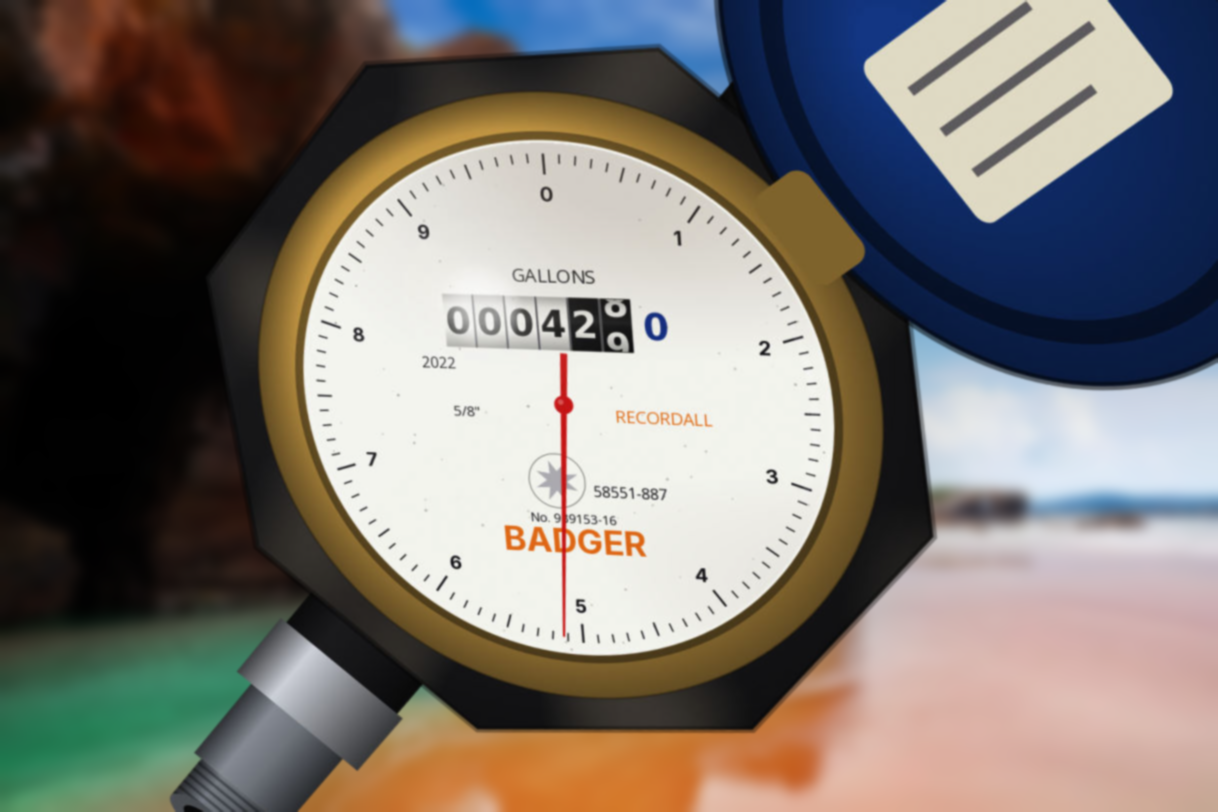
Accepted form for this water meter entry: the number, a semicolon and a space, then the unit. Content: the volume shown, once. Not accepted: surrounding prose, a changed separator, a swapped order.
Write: 4285.1; gal
